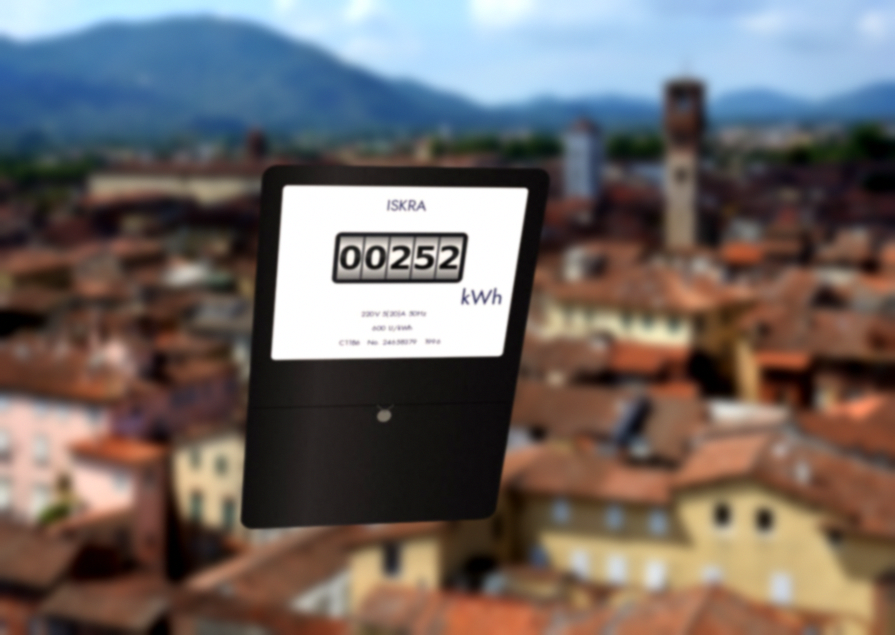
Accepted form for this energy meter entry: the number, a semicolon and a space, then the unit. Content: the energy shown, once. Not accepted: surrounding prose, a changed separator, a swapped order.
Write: 252; kWh
